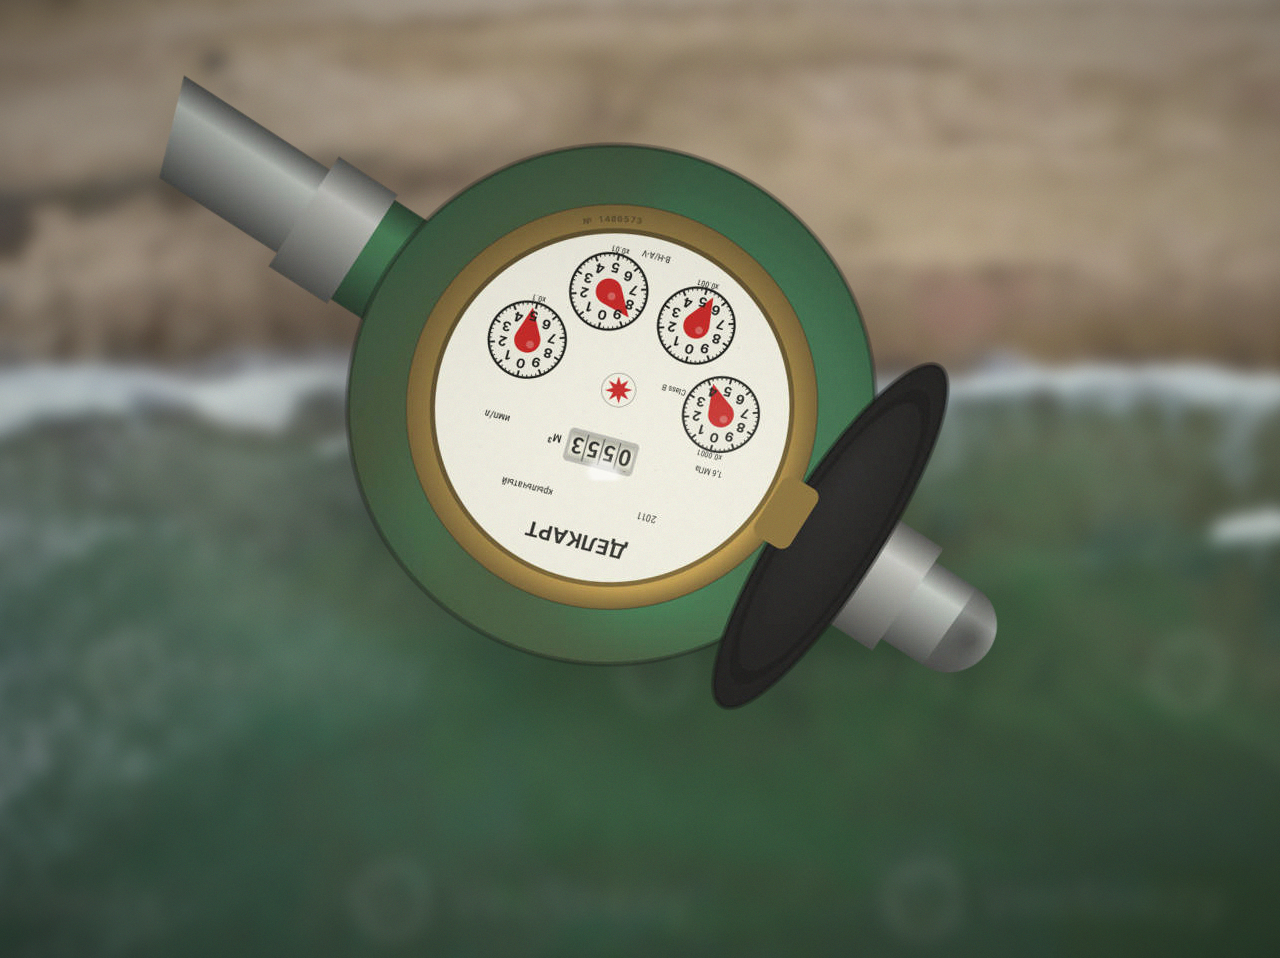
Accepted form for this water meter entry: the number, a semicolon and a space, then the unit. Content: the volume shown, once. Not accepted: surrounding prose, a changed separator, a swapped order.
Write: 553.4854; m³
